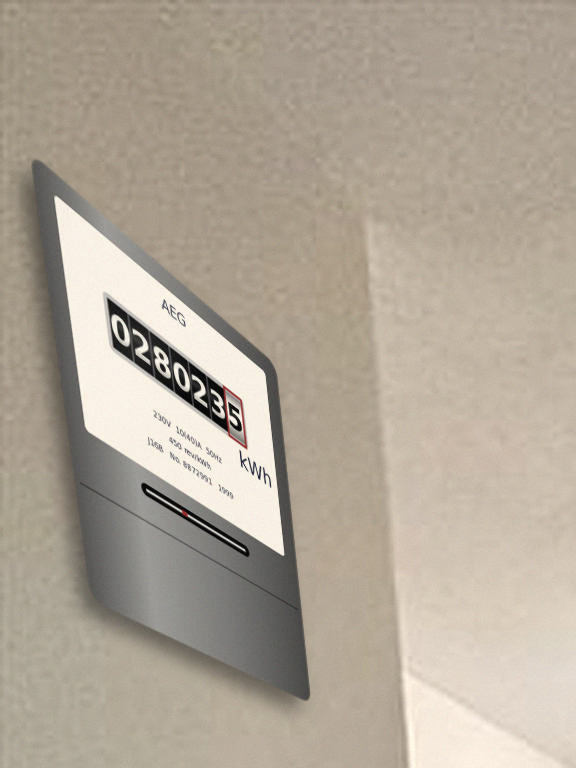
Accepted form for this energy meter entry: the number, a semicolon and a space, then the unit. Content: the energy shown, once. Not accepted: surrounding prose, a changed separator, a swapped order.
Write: 28023.5; kWh
